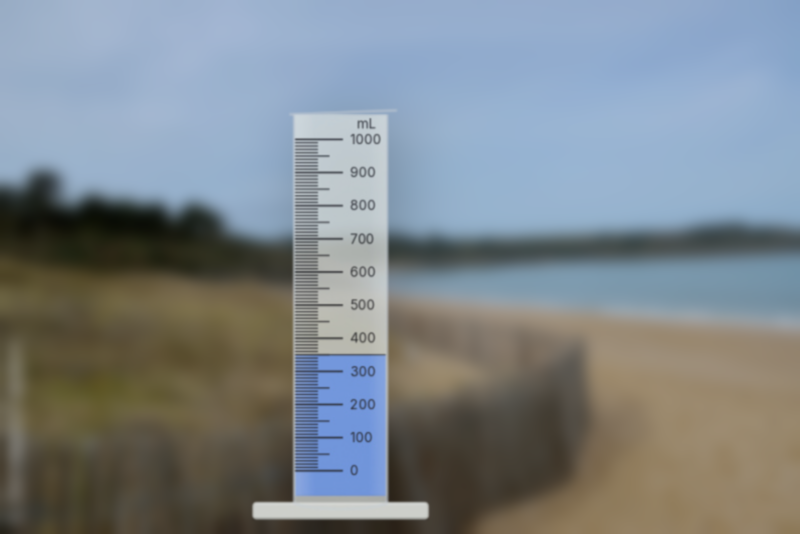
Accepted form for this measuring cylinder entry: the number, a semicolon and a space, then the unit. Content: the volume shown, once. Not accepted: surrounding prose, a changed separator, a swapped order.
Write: 350; mL
